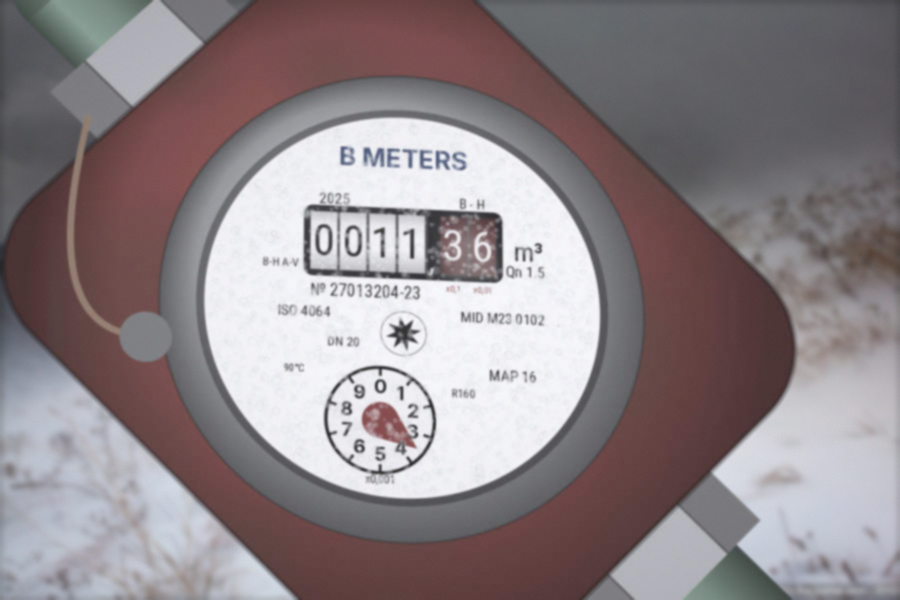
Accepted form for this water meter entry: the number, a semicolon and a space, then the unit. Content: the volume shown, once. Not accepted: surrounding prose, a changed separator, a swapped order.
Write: 11.363; m³
